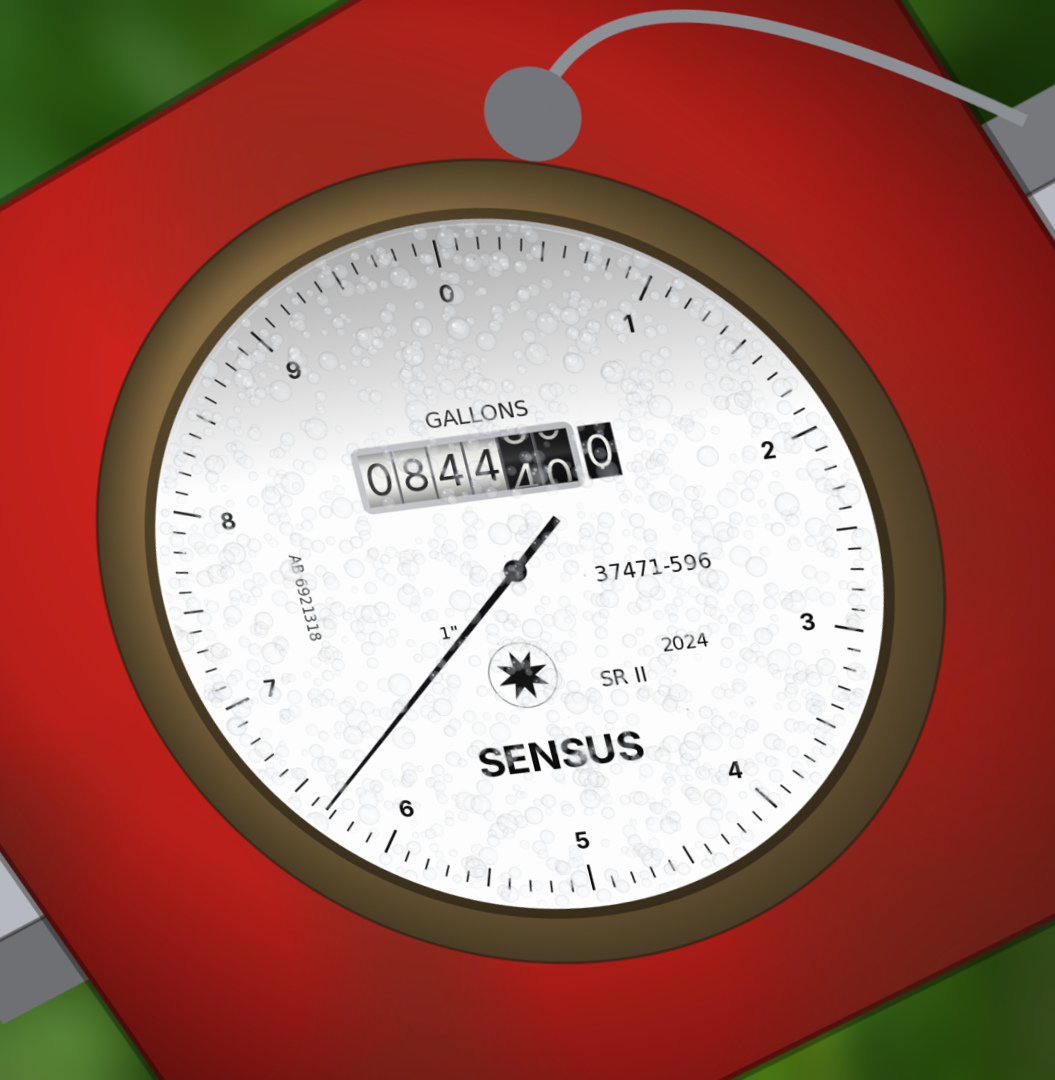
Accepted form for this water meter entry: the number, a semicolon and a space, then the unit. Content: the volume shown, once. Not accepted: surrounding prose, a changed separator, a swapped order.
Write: 844396.3; gal
